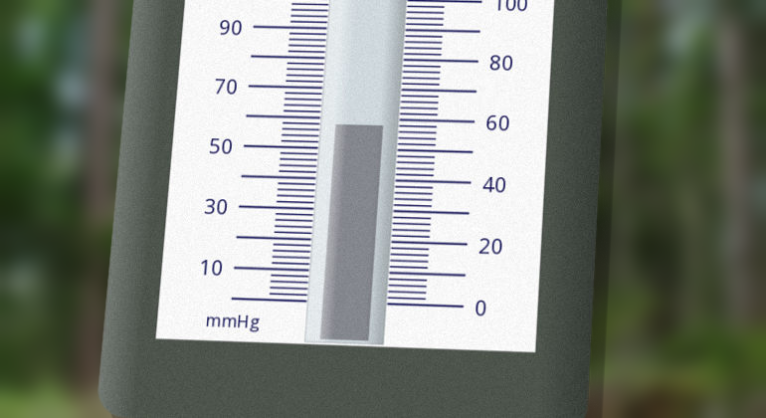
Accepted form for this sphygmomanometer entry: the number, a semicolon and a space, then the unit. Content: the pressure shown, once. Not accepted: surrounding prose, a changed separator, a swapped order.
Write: 58; mmHg
